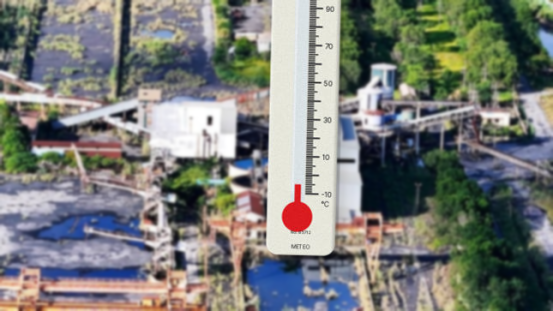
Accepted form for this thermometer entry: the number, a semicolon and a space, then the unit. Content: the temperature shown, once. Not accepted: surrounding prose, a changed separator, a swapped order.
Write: -5; °C
